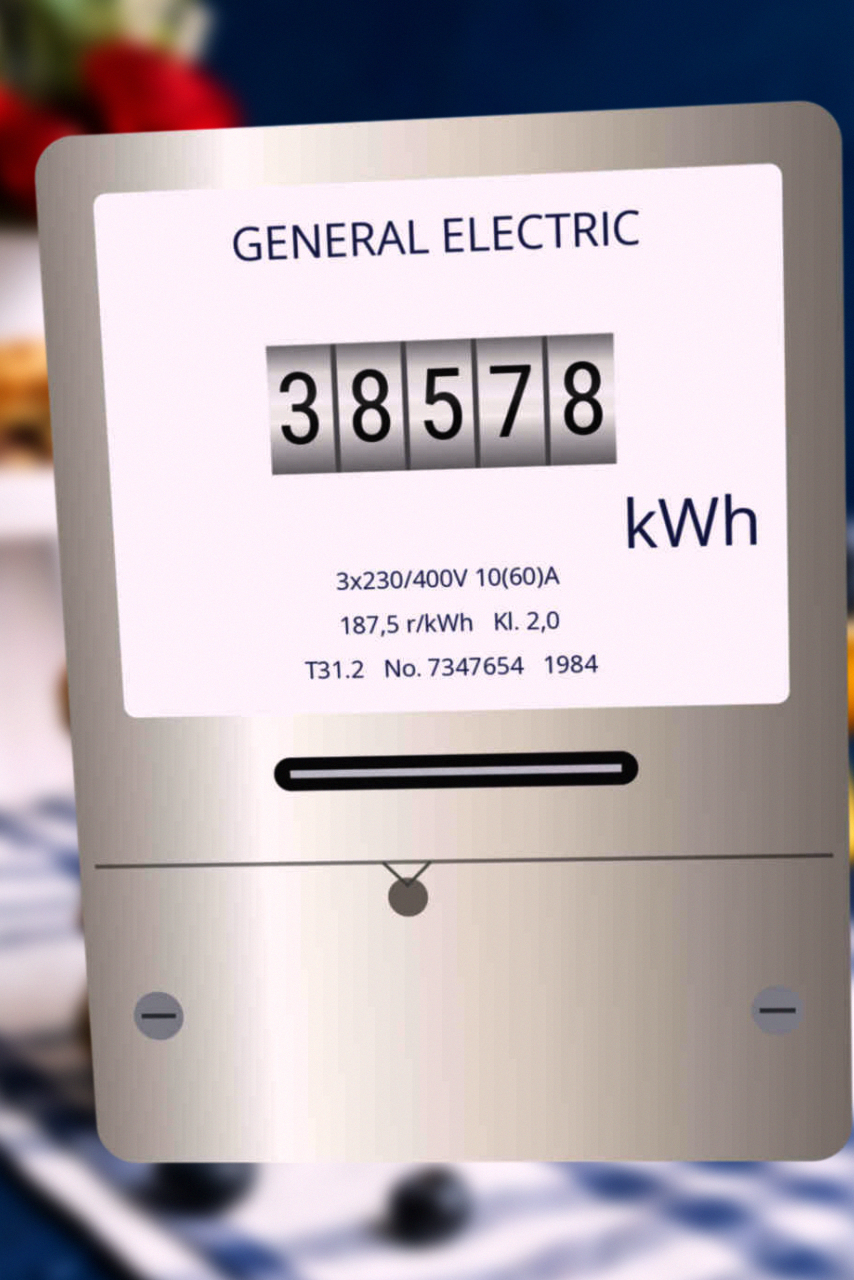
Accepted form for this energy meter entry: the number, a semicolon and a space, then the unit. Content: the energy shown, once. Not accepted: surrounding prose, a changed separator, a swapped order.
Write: 38578; kWh
